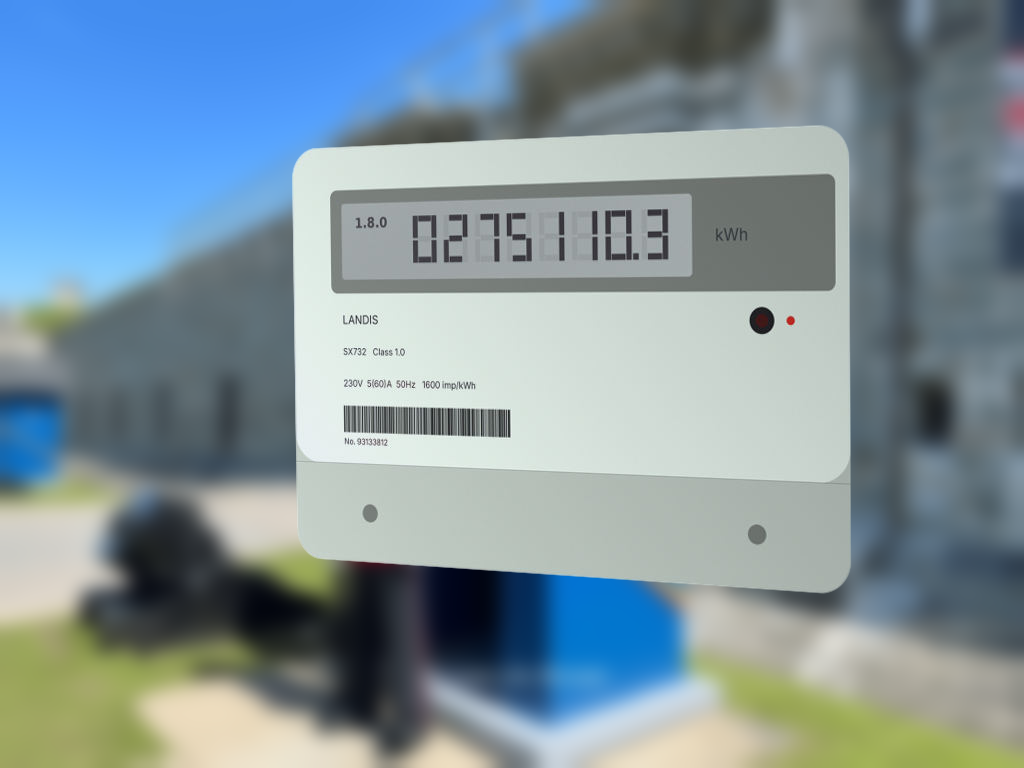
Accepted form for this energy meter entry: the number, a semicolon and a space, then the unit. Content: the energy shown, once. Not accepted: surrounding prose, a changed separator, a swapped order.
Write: 275110.3; kWh
